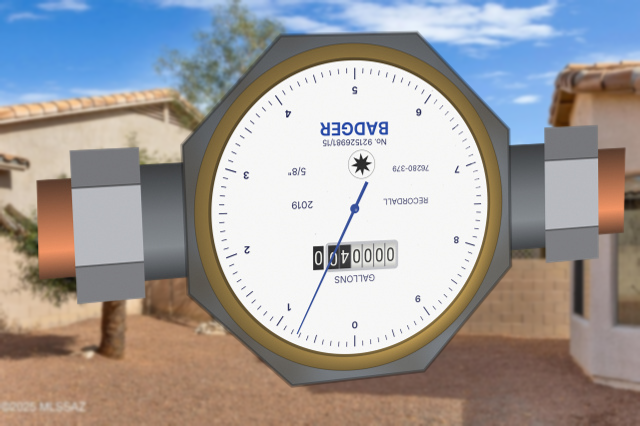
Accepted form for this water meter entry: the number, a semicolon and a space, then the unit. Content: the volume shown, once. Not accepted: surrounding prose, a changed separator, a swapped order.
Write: 400.7; gal
